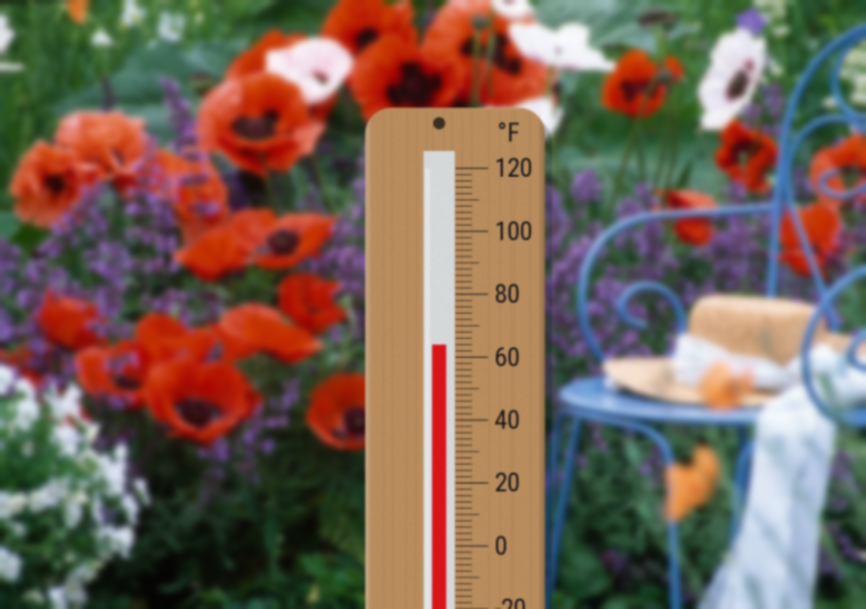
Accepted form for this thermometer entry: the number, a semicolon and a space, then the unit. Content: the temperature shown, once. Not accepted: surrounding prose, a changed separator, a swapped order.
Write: 64; °F
